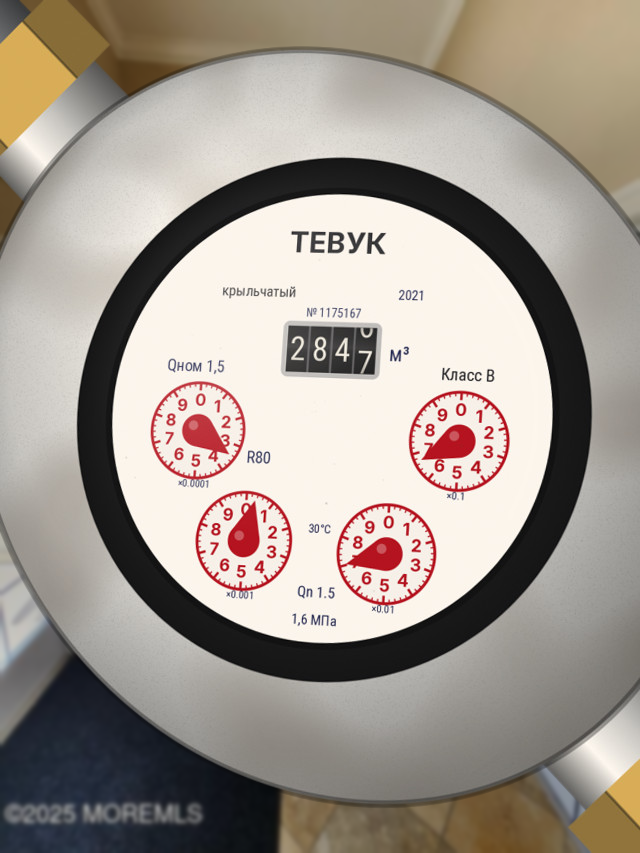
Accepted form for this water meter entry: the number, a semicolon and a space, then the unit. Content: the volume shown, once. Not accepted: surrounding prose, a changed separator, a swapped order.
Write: 2846.6703; m³
